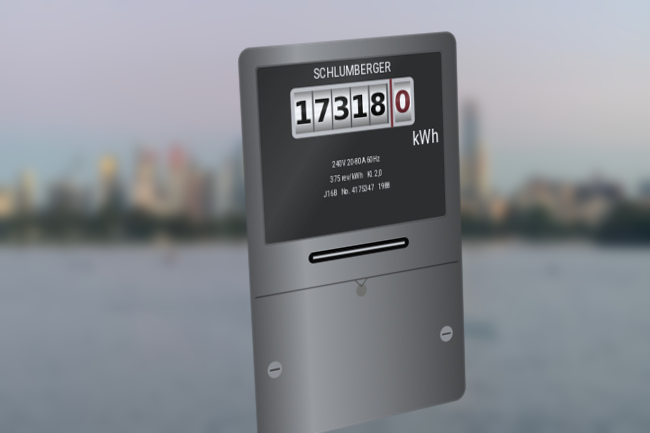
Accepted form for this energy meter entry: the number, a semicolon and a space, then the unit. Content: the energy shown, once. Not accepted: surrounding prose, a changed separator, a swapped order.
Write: 17318.0; kWh
